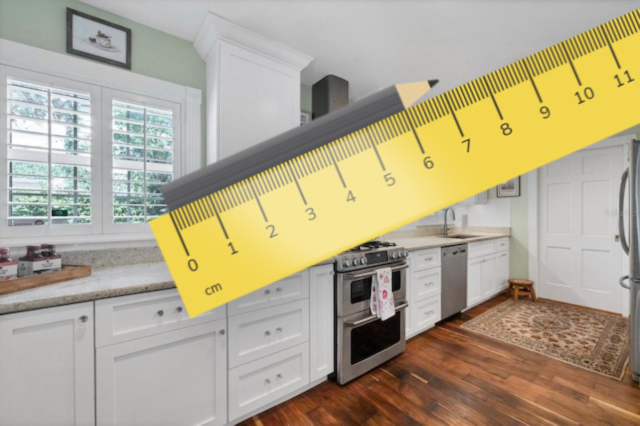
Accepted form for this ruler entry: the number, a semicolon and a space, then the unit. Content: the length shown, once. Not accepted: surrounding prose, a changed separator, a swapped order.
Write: 7; cm
